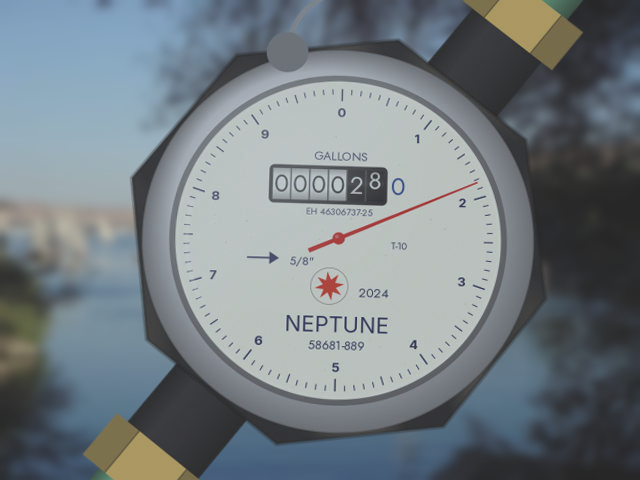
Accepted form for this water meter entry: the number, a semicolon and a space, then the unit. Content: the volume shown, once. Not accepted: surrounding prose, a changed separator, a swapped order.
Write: 281.8; gal
